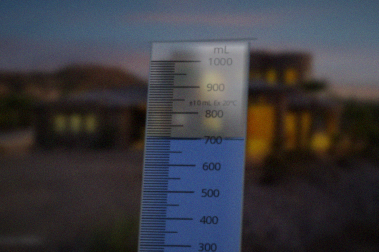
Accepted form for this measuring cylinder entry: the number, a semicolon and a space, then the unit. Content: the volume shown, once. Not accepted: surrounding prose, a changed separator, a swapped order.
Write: 700; mL
